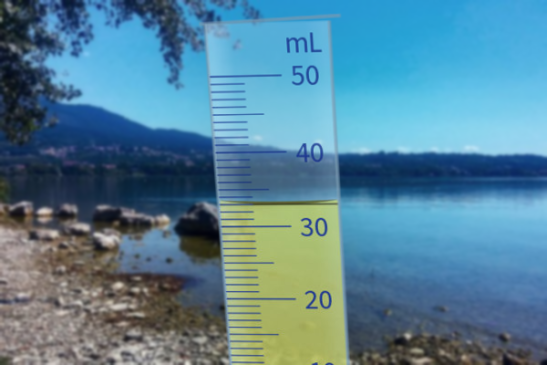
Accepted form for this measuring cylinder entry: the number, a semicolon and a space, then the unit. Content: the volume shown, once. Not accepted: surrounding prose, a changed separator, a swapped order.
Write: 33; mL
